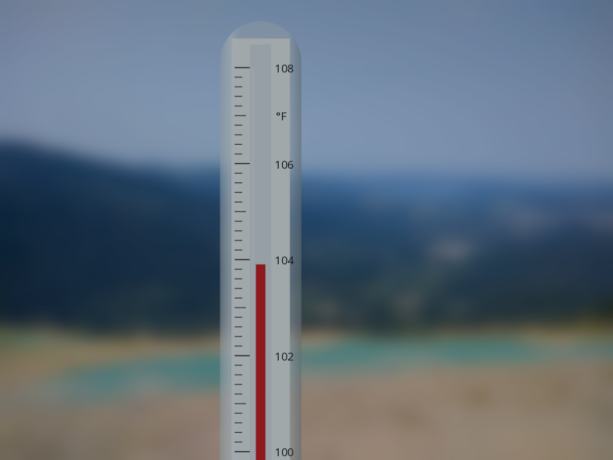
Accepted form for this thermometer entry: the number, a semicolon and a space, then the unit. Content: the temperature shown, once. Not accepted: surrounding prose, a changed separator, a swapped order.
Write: 103.9; °F
